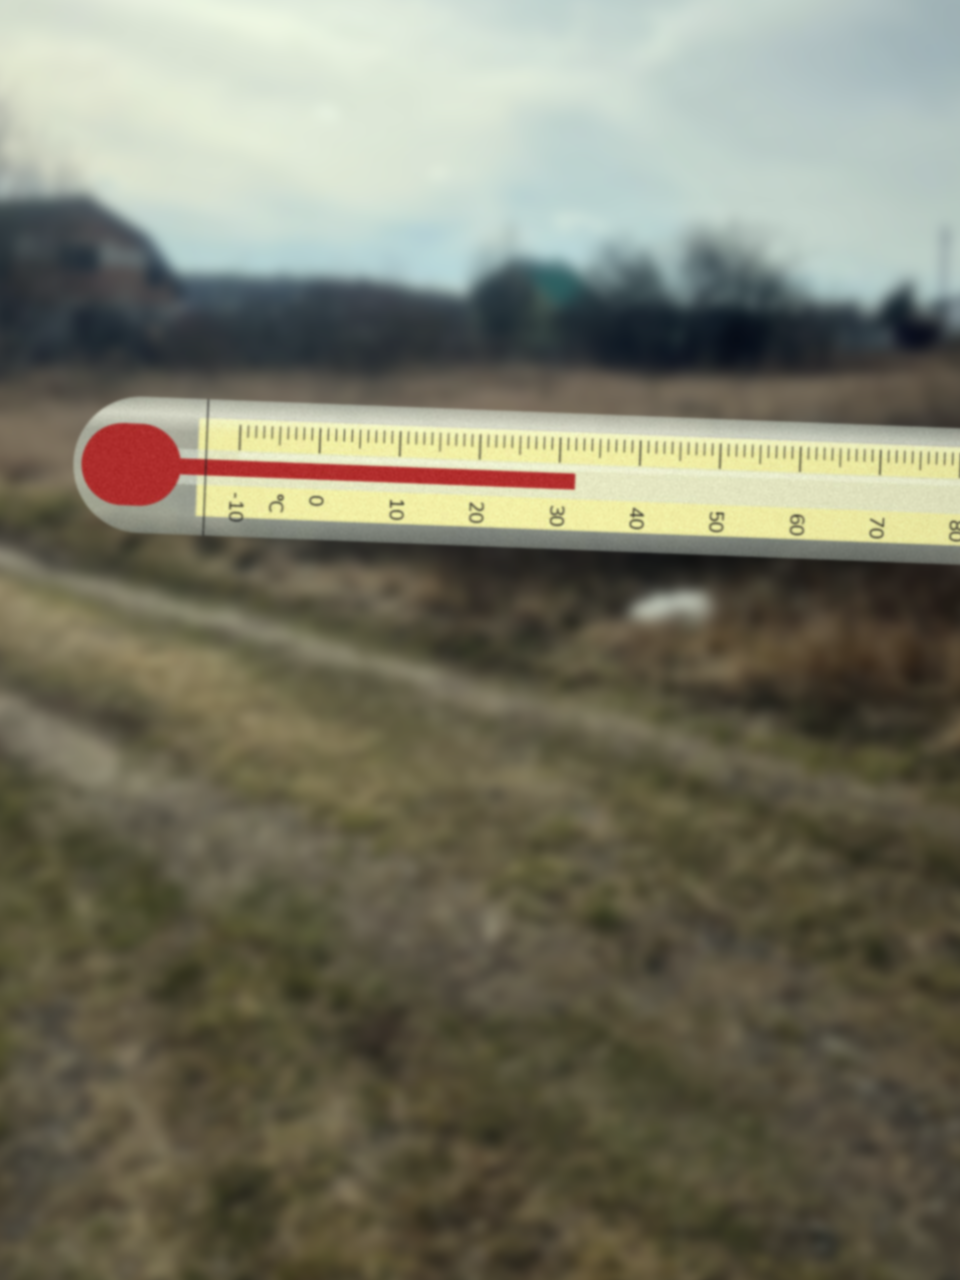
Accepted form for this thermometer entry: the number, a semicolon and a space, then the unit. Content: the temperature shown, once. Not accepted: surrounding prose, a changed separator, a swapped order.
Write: 32; °C
